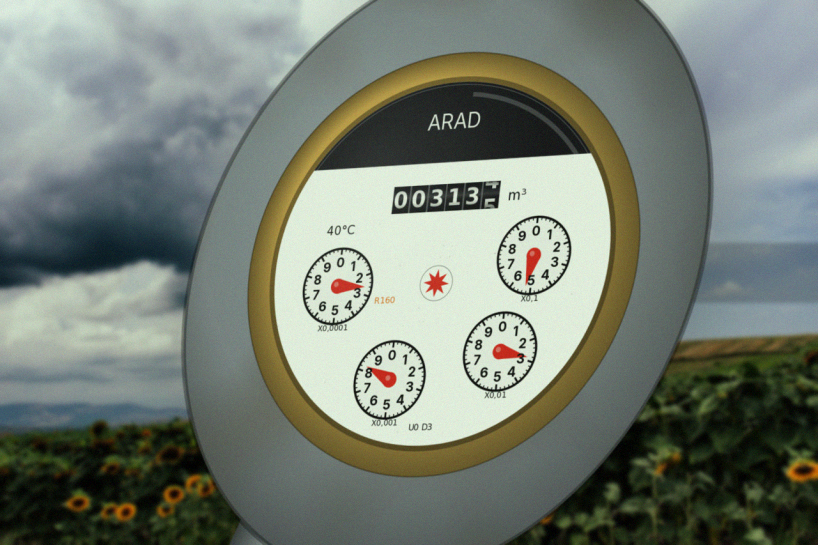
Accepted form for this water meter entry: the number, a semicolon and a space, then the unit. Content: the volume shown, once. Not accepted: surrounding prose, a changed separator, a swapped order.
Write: 3134.5282; m³
